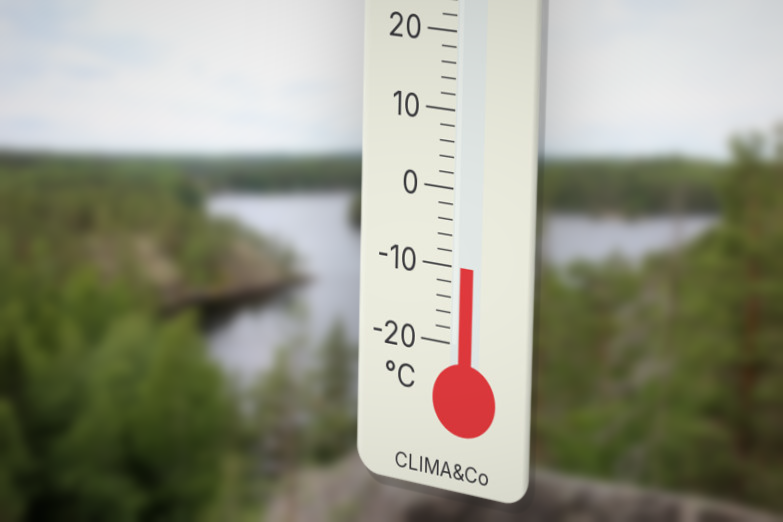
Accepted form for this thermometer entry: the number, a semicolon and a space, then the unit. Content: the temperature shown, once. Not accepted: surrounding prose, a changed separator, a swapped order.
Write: -10; °C
